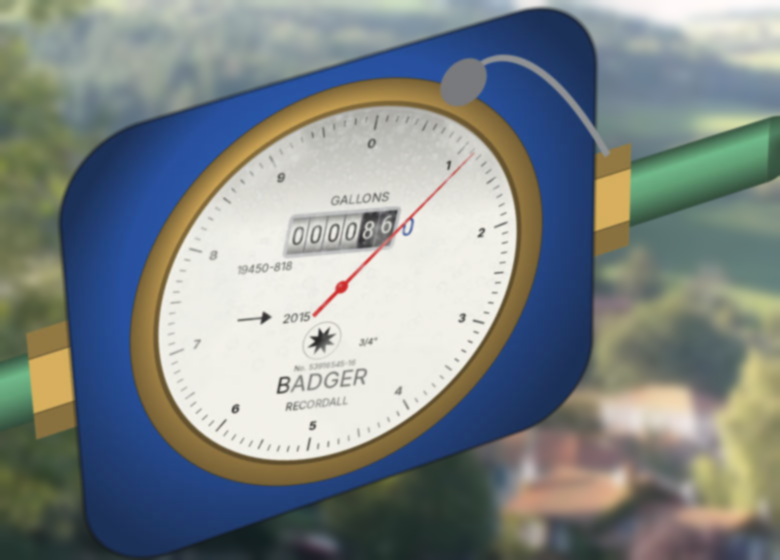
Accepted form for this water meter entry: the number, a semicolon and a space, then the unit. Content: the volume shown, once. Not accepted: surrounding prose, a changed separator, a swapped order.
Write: 861.1; gal
